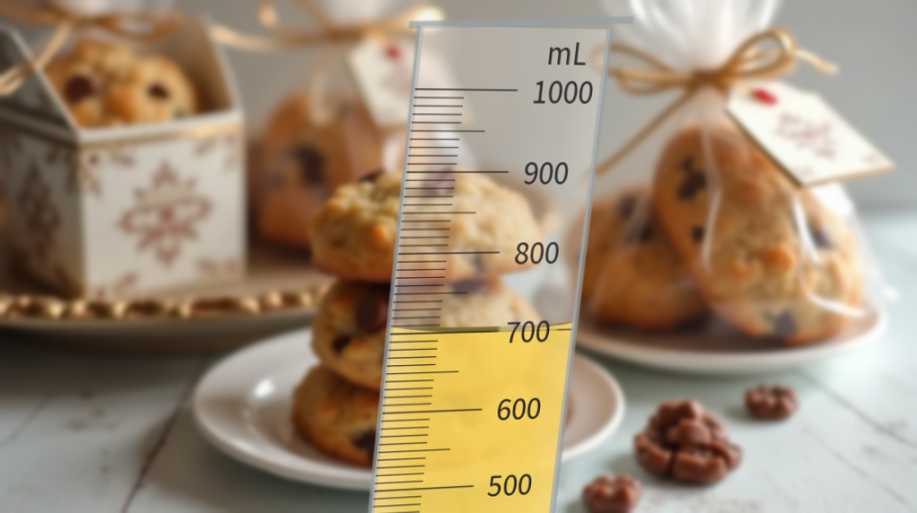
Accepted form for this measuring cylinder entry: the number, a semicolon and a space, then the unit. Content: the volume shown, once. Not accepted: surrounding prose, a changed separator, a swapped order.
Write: 700; mL
